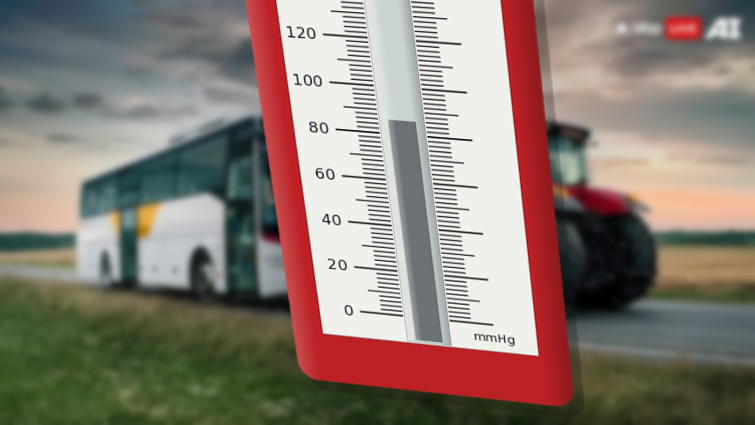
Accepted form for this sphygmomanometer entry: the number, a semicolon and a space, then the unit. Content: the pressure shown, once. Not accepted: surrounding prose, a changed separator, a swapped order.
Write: 86; mmHg
